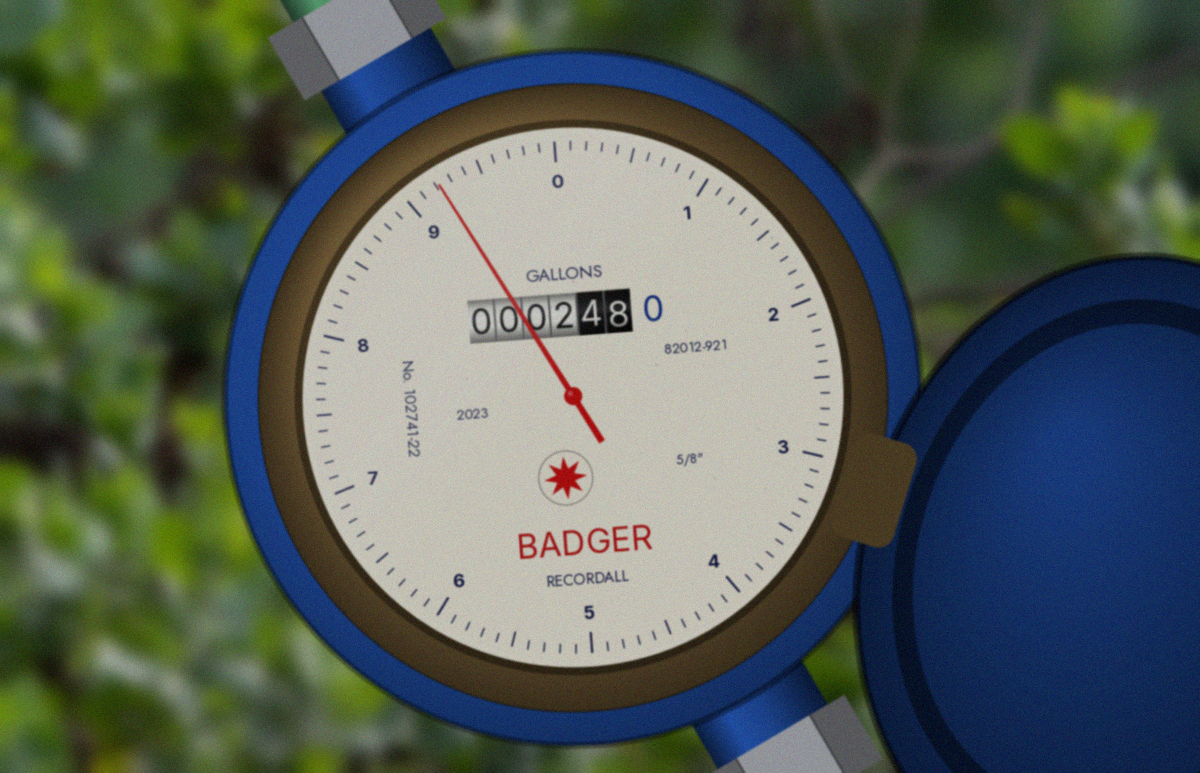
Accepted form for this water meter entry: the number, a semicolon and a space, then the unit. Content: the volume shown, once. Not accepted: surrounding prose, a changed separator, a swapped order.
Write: 2479.2; gal
